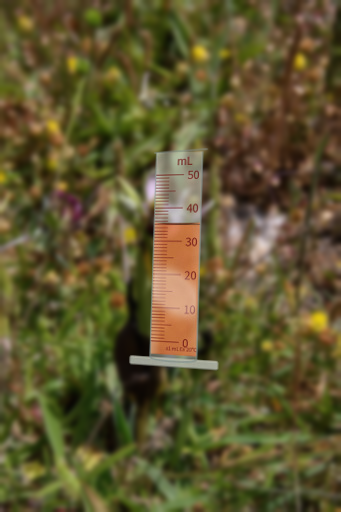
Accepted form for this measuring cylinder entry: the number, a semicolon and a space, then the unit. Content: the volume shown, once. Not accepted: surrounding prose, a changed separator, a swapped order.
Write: 35; mL
